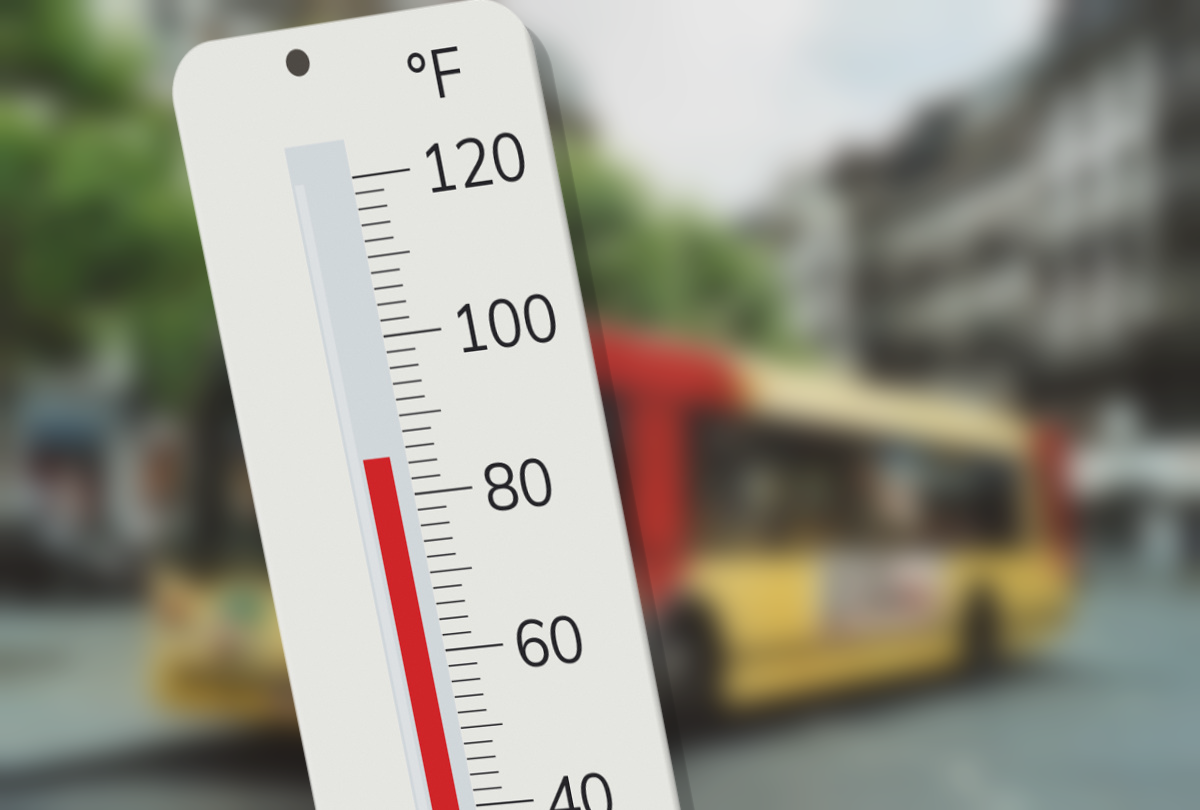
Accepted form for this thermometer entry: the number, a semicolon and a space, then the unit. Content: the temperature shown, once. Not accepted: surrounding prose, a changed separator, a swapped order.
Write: 85; °F
